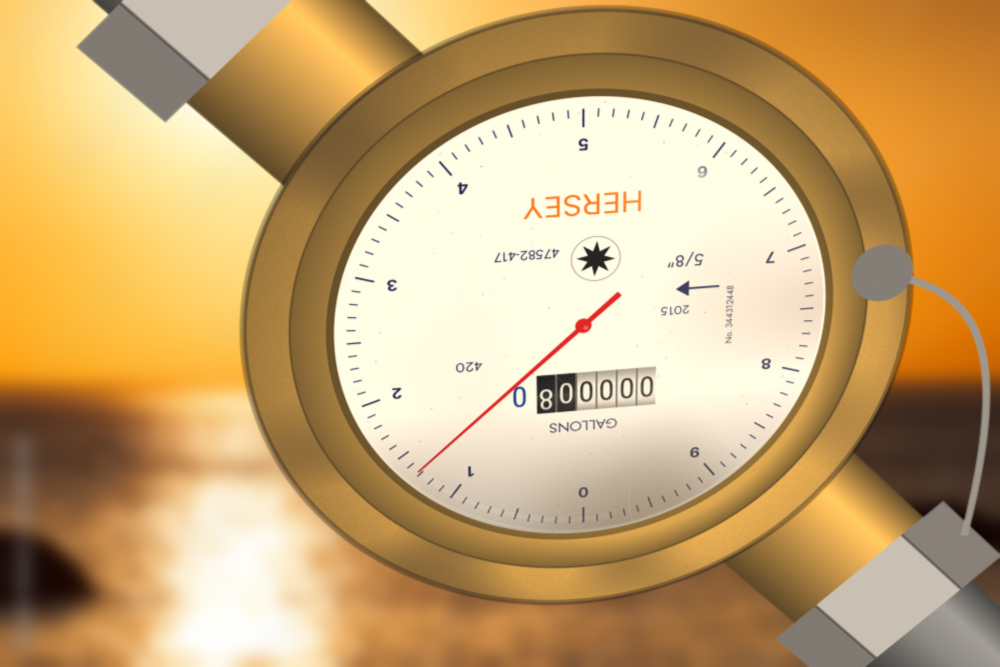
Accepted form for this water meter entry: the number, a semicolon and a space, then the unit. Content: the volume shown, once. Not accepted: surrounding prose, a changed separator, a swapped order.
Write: 81.3; gal
